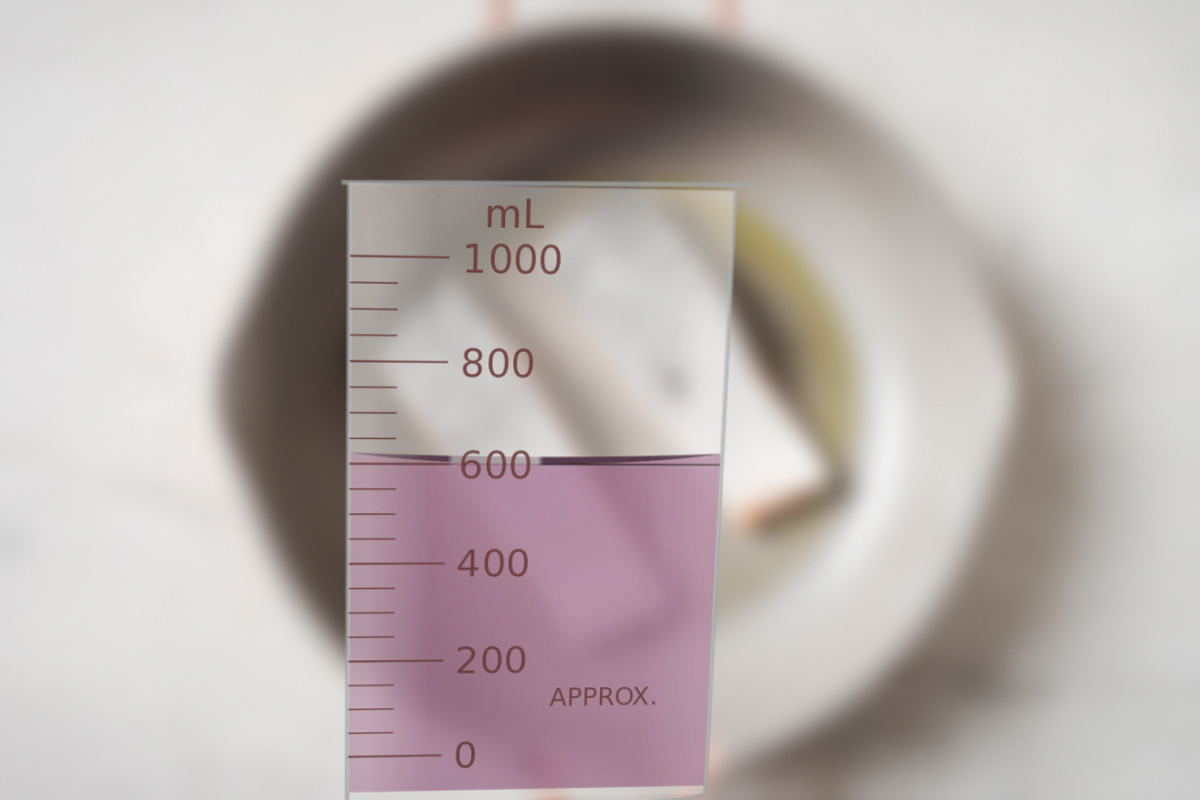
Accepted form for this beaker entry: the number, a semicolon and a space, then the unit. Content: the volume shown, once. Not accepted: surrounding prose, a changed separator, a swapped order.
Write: 600; mL
